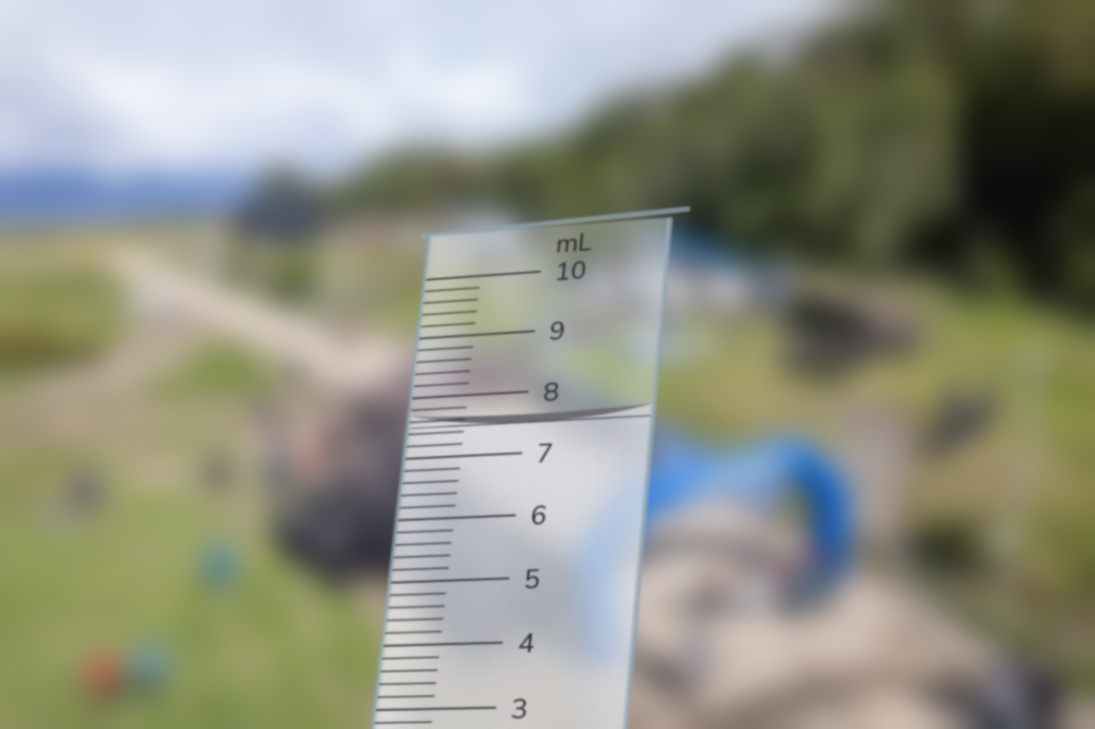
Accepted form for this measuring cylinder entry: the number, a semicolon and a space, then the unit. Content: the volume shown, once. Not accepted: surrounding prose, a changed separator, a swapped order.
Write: 7.5; mL
